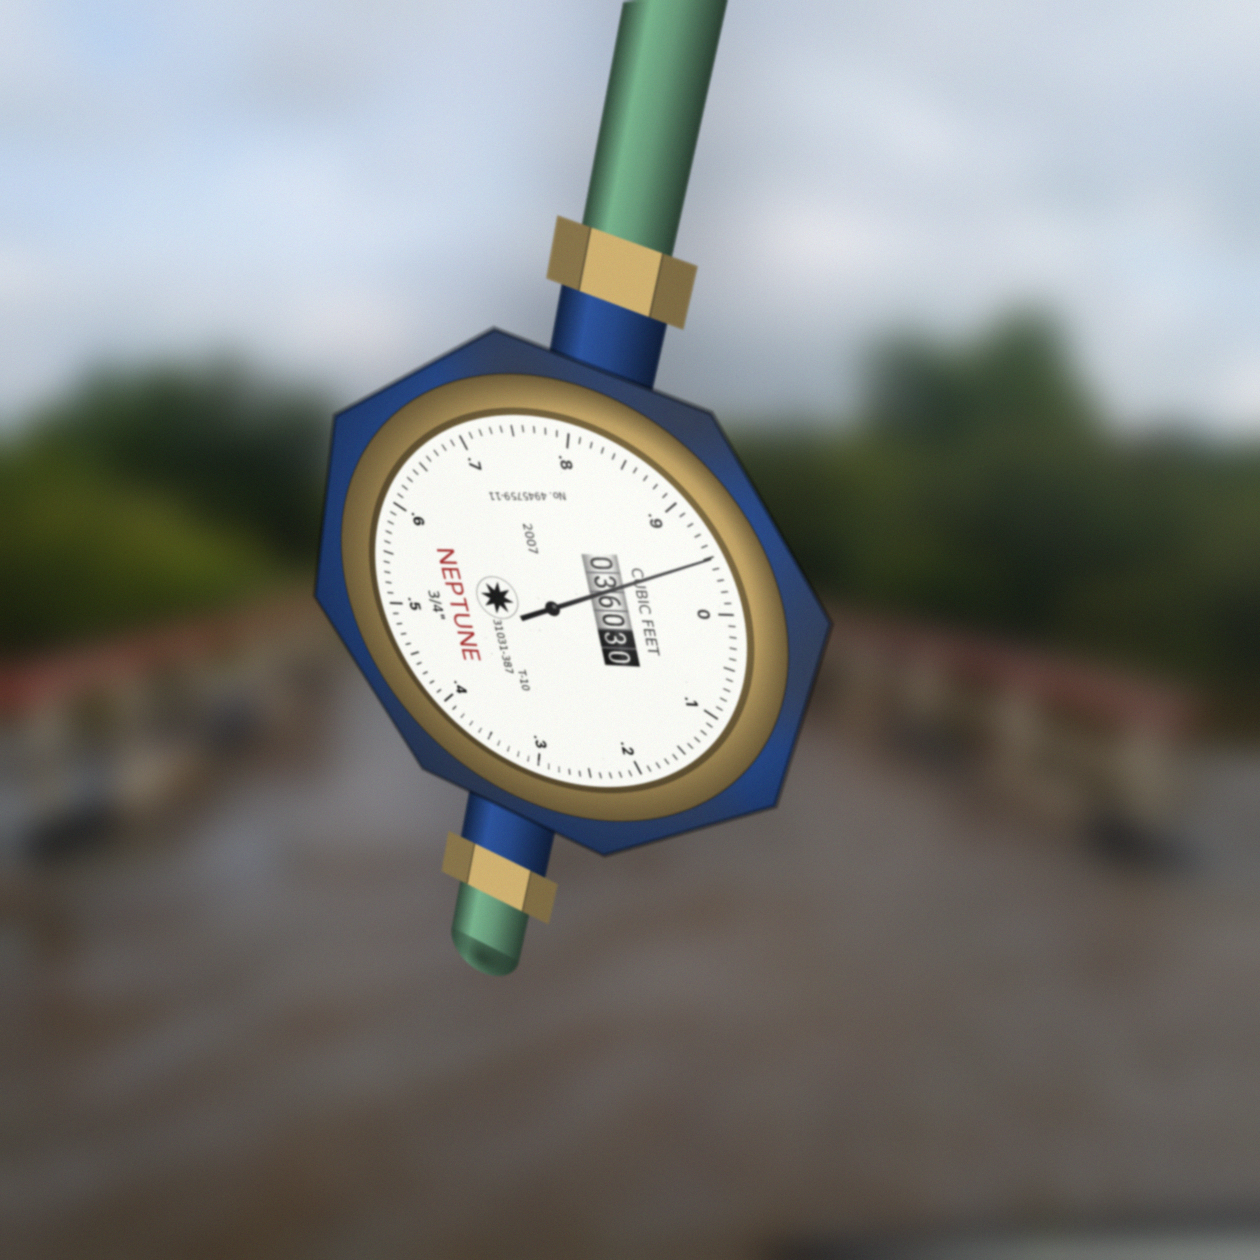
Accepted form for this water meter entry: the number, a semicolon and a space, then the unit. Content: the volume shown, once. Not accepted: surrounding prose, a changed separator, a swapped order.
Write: 36029.95; ft³
